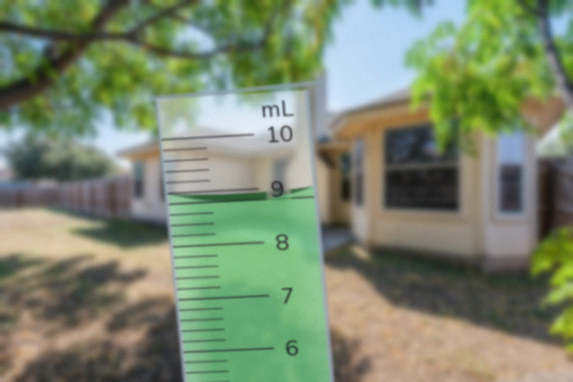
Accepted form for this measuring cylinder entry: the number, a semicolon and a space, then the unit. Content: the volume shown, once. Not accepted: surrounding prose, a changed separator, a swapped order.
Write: 8.8; mL
